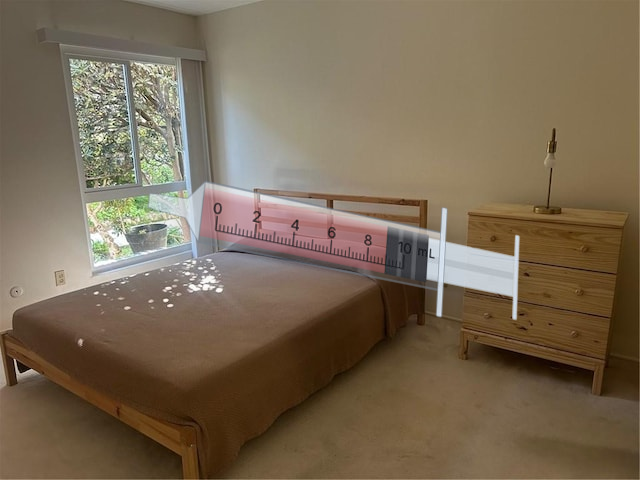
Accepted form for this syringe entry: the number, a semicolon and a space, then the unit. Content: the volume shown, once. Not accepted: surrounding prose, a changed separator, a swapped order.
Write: 9; mL
